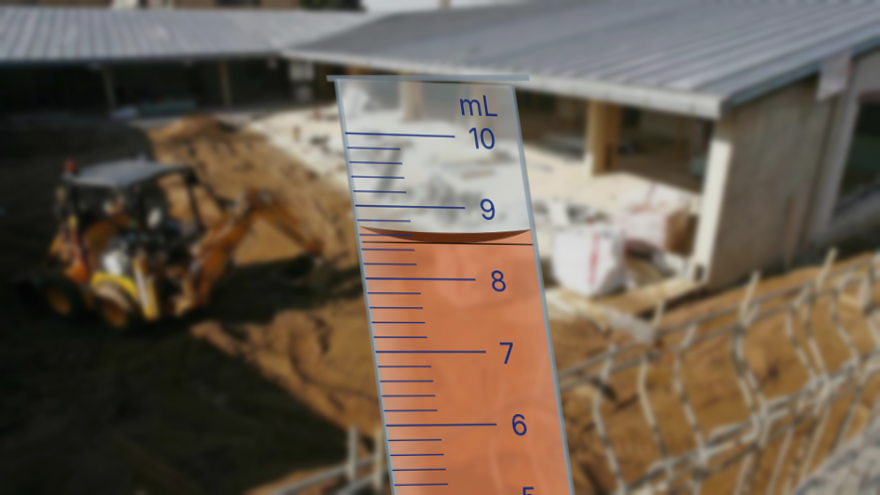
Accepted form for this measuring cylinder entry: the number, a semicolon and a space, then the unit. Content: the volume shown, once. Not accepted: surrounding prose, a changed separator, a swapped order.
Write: 8.5; mL
